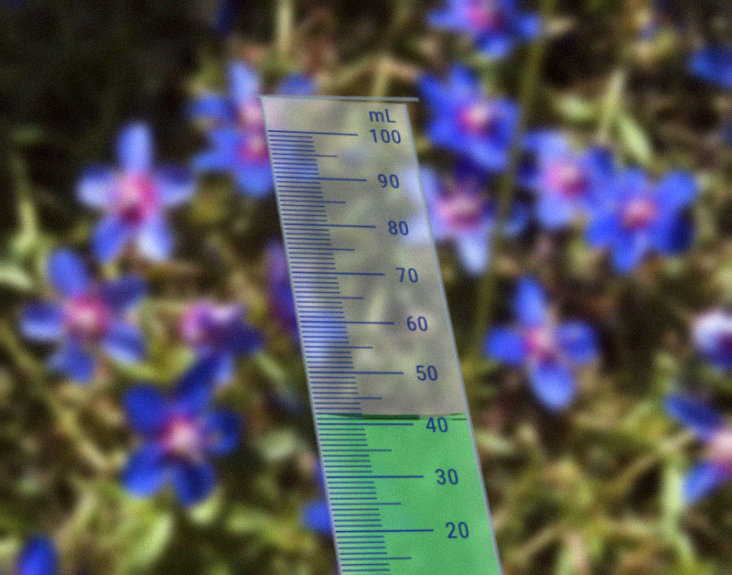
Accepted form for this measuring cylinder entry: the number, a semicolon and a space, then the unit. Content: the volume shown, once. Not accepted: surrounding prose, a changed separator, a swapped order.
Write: 41; mL
